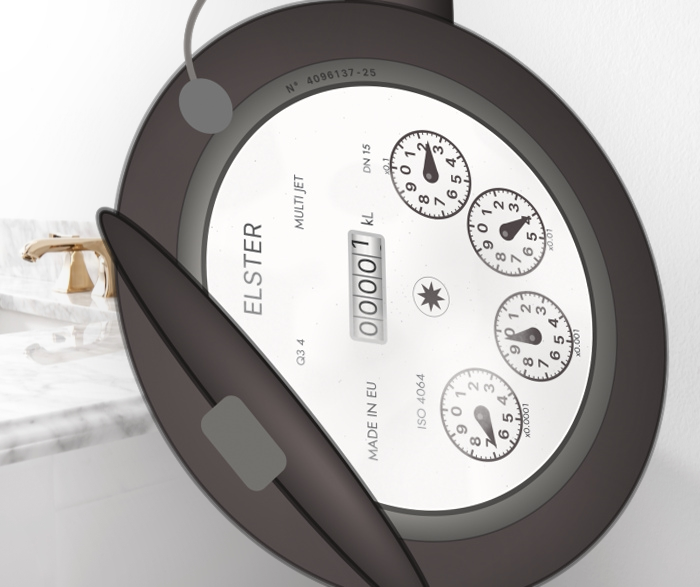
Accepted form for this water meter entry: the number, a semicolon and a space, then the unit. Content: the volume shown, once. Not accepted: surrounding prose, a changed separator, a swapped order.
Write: 1.2396; kL
